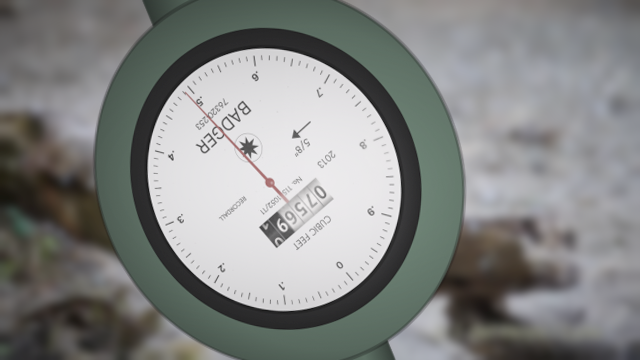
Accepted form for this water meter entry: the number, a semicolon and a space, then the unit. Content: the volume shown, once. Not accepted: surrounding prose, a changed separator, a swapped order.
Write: 75690.49; ft³
